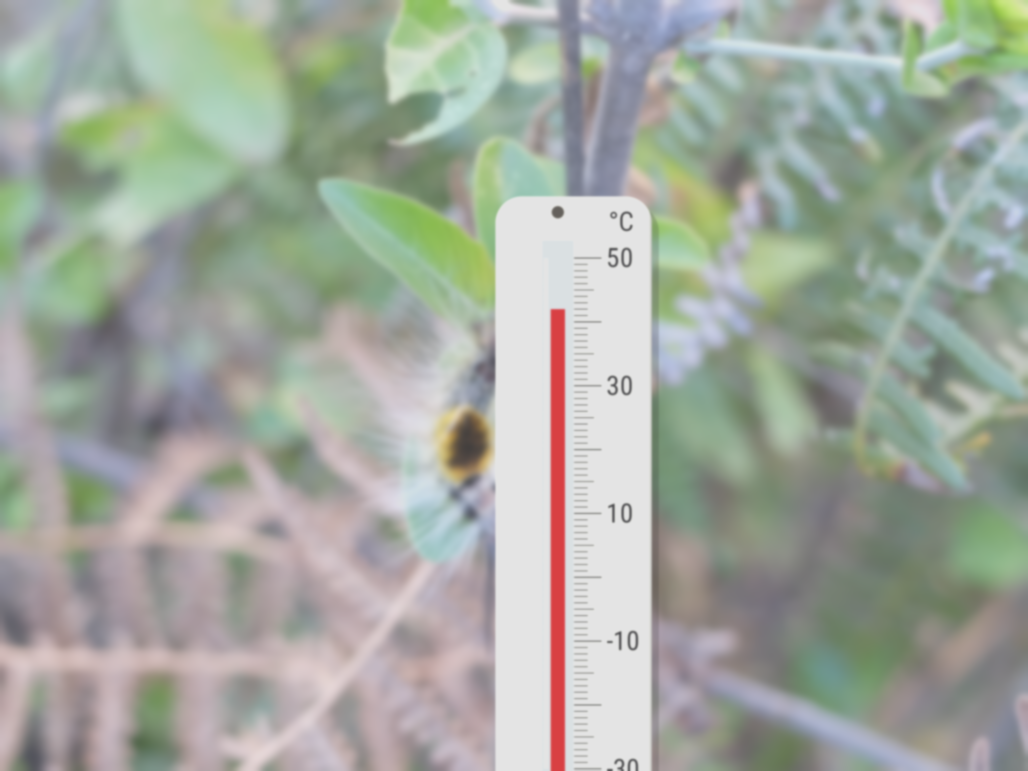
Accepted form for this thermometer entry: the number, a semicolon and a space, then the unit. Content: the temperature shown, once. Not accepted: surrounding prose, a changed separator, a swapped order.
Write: 42; °C
